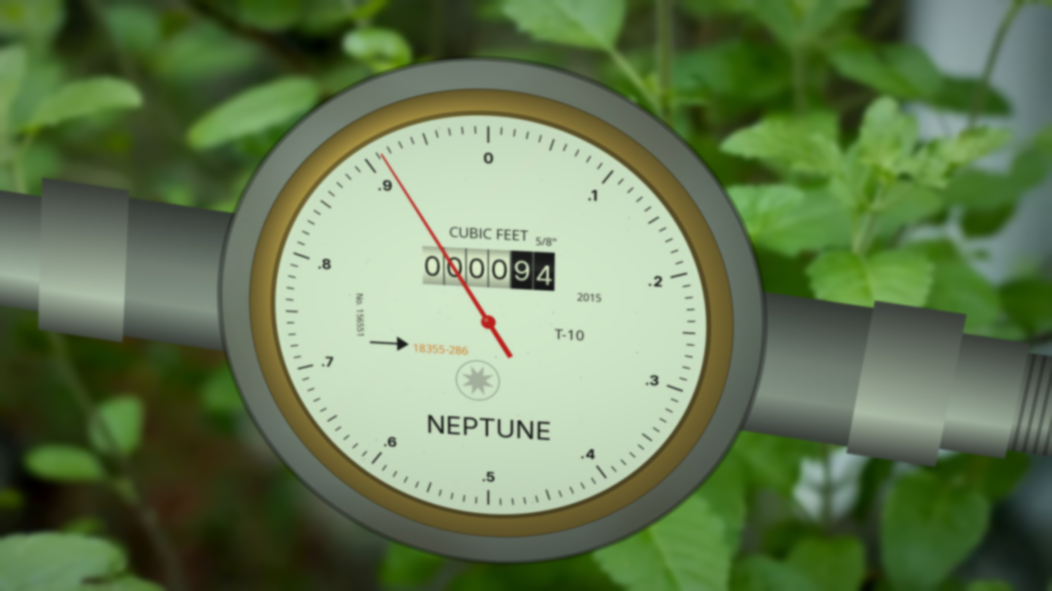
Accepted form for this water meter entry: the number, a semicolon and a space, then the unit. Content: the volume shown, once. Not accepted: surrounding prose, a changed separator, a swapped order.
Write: 93.91; ft³
